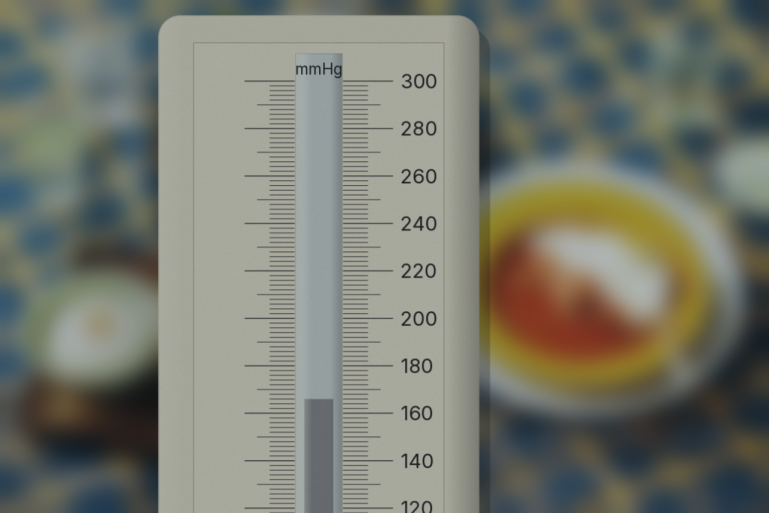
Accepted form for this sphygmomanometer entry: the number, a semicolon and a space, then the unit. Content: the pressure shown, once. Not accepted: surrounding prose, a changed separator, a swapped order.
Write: 166; mmHg
